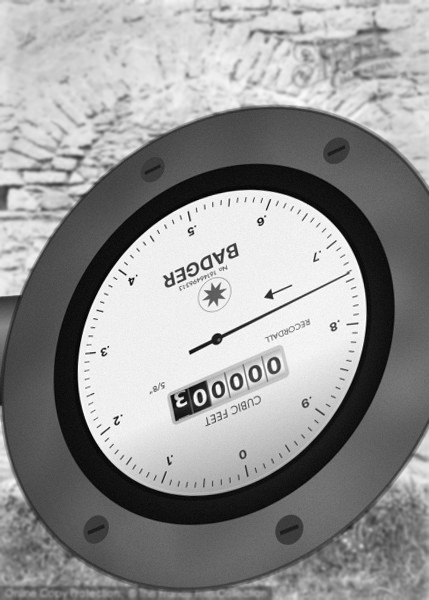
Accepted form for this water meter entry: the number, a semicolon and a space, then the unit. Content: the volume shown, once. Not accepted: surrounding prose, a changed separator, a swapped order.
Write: 2.74; ft³
